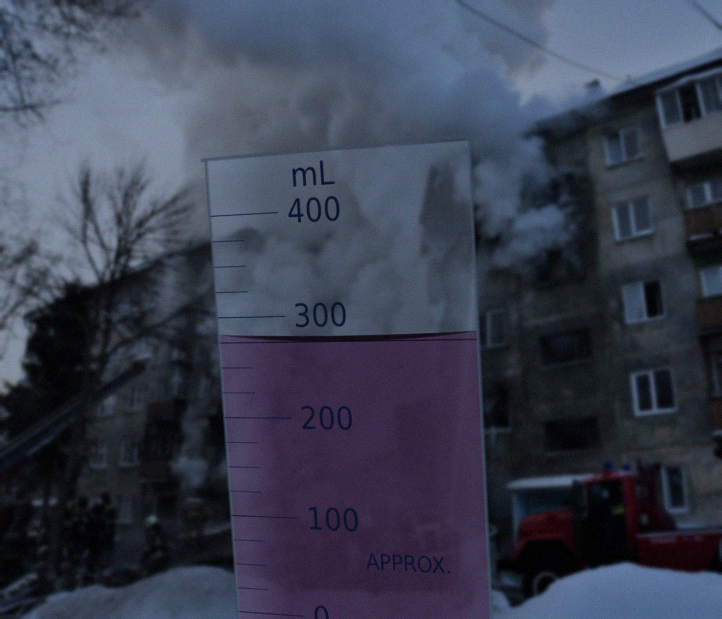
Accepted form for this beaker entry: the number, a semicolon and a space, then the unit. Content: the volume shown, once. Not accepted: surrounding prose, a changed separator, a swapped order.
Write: 275; mL
